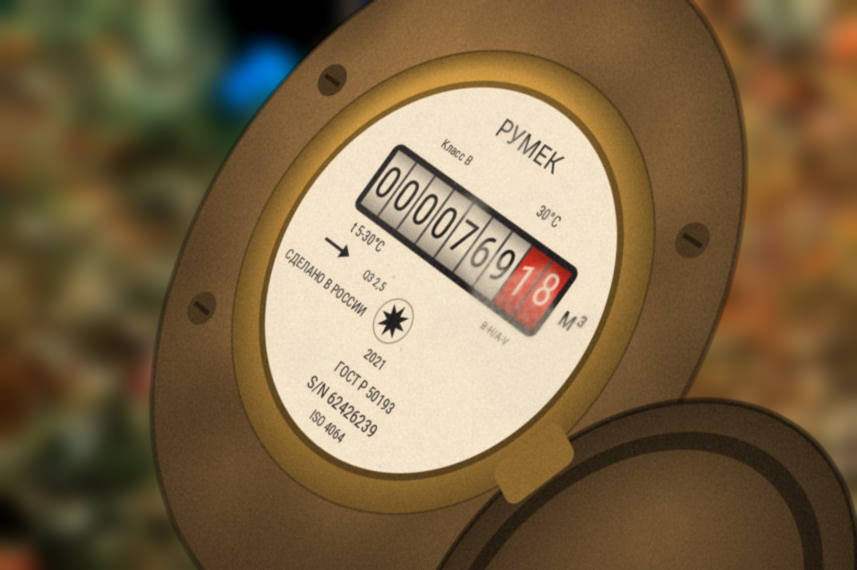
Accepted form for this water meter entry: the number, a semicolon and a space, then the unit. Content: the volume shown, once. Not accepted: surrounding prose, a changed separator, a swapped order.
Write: 769.18; m³
